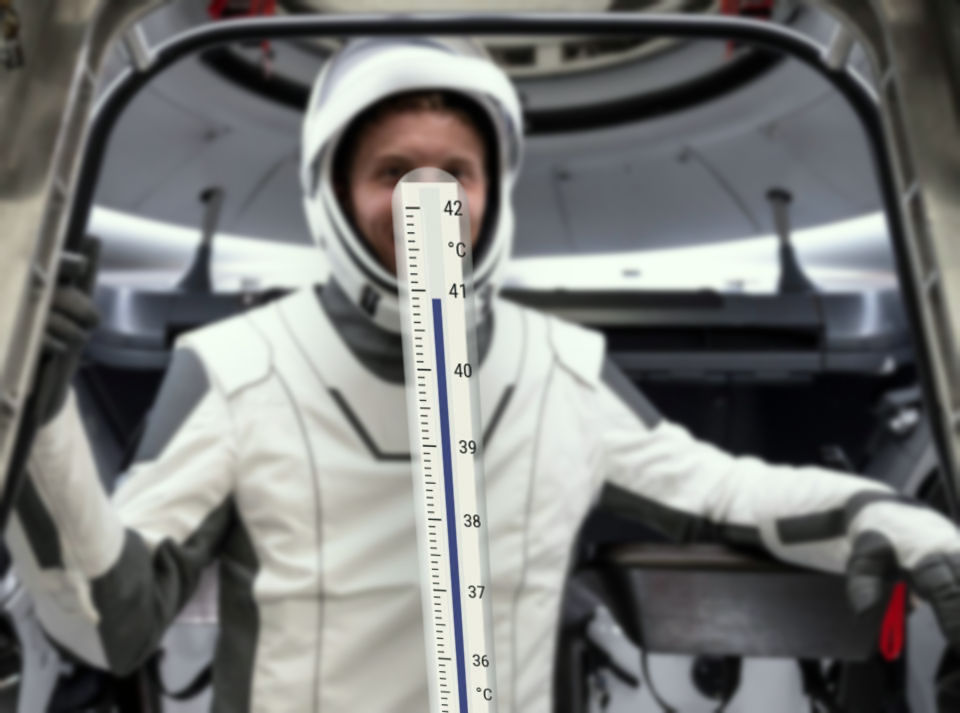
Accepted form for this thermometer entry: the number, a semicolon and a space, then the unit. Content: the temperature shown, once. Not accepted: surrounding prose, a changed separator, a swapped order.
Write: 40.9; °C
